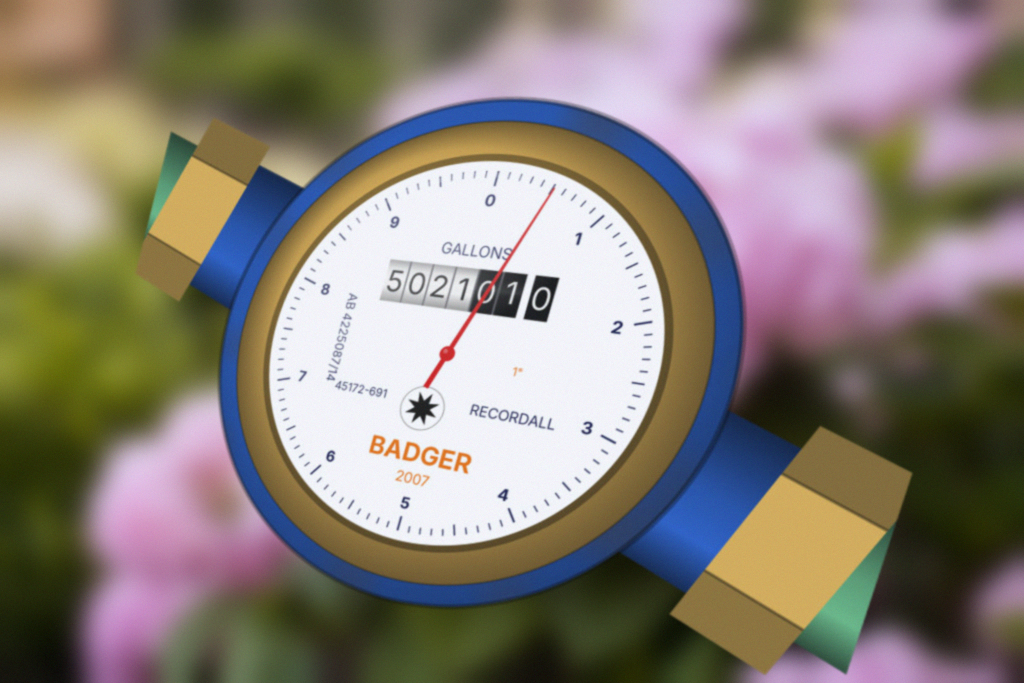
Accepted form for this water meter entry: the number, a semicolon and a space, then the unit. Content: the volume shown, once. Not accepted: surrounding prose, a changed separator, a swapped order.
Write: 5021010.5; gal
